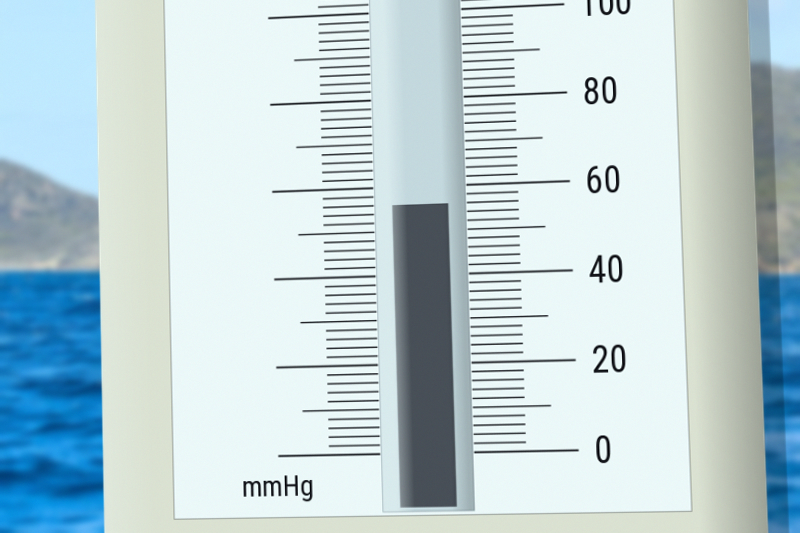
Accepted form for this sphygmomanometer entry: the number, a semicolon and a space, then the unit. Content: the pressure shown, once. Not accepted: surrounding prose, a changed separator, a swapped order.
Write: 56; mmHg
